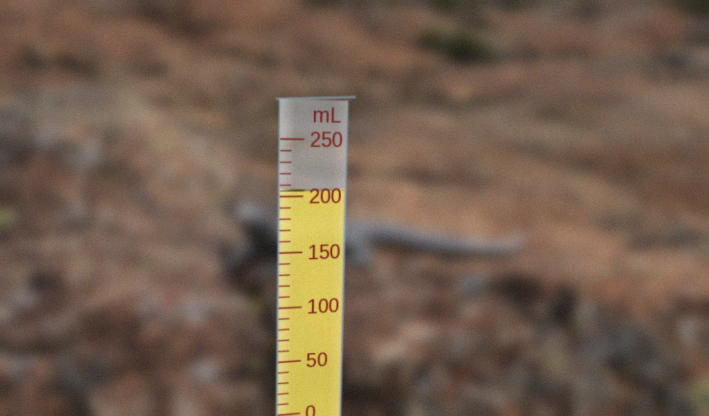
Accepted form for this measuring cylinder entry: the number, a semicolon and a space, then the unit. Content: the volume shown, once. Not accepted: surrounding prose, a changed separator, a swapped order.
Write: 205; mL
